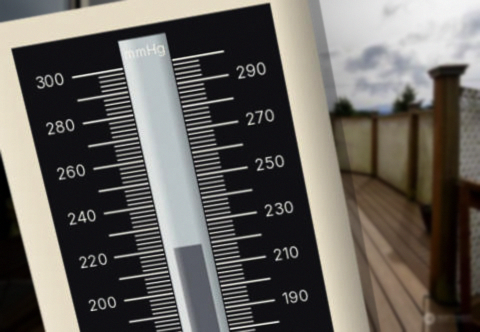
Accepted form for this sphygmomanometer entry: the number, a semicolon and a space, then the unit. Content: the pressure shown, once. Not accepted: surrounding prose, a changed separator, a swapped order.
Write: 220; mmHg
